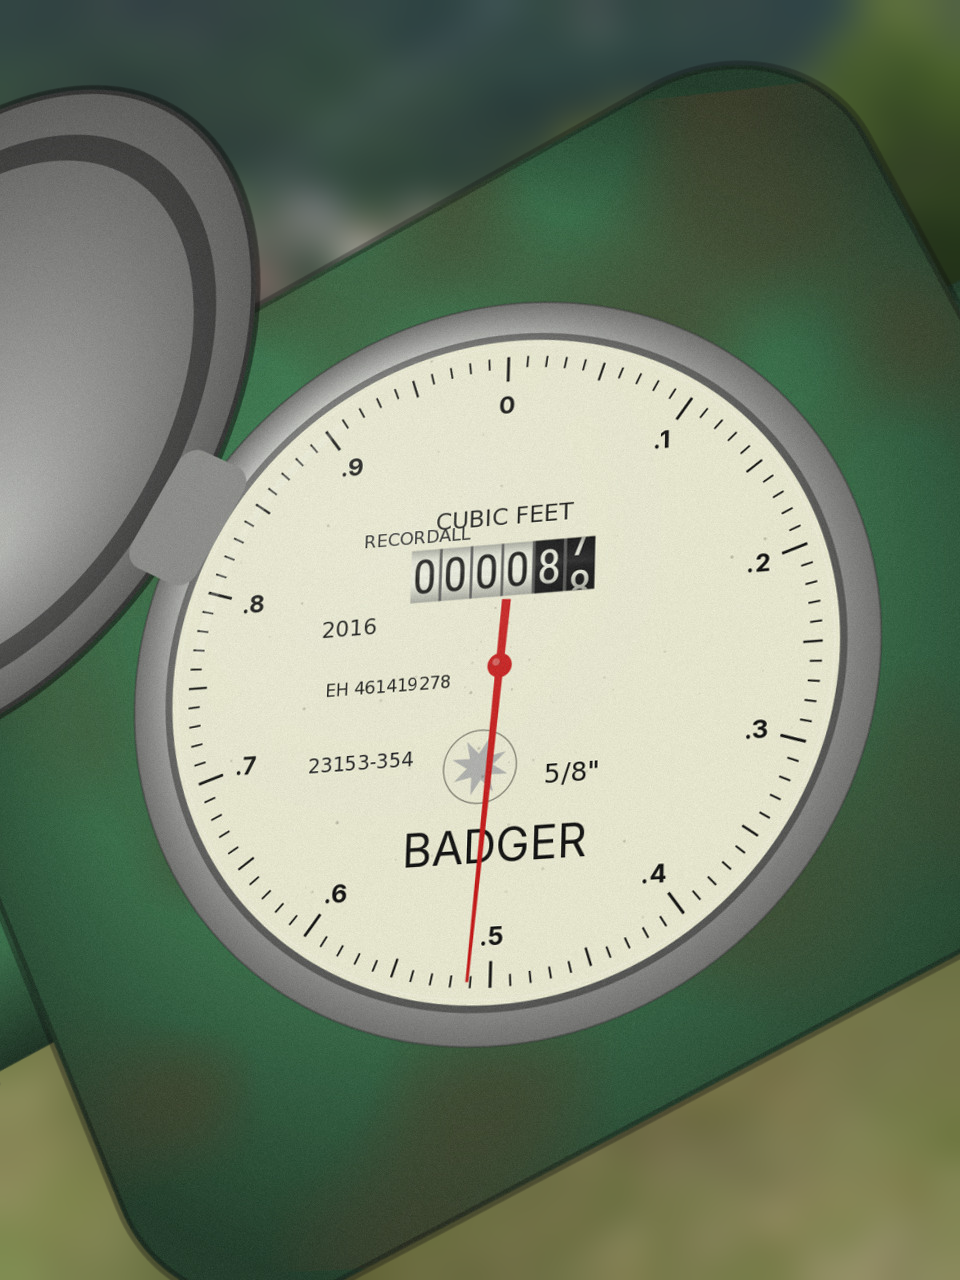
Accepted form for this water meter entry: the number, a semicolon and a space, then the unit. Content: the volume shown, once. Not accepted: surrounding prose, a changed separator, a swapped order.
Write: 87.51; ft³
